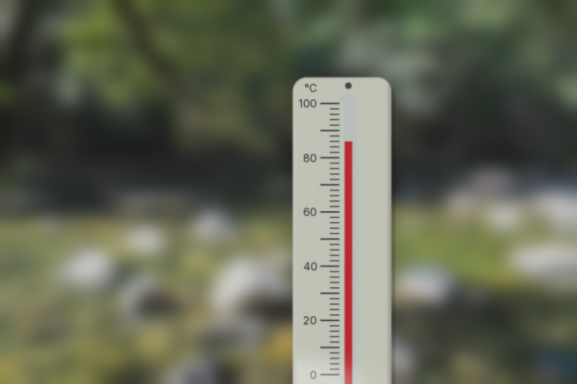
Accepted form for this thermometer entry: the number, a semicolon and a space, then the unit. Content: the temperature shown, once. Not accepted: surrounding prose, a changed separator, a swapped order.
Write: 86; °C
